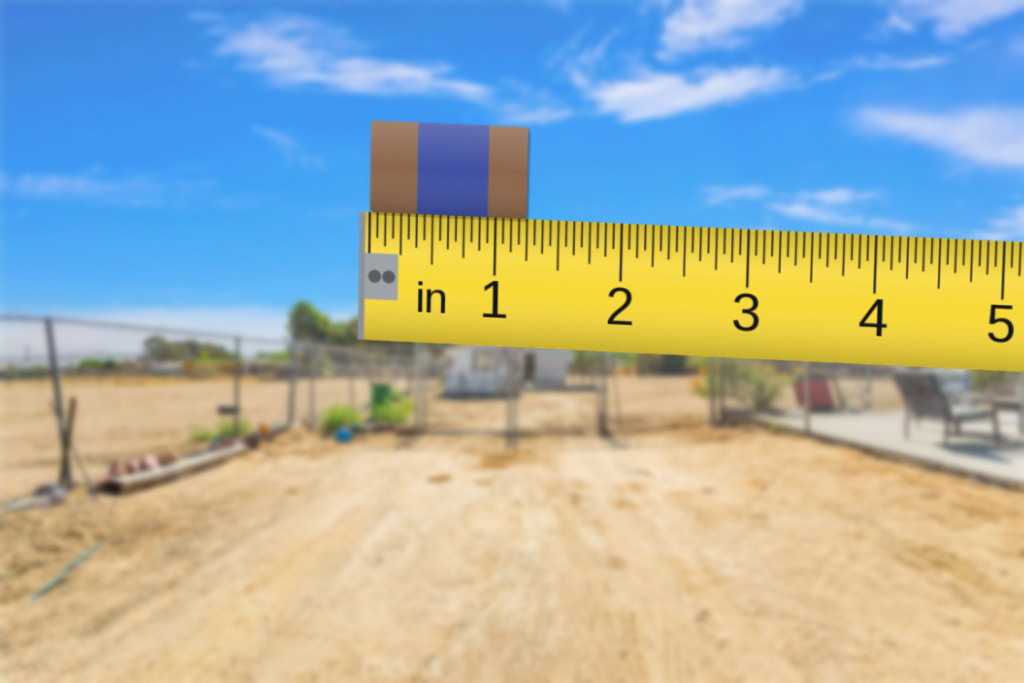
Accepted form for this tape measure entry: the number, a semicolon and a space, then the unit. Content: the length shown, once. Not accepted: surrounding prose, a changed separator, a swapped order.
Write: 1.25; in
